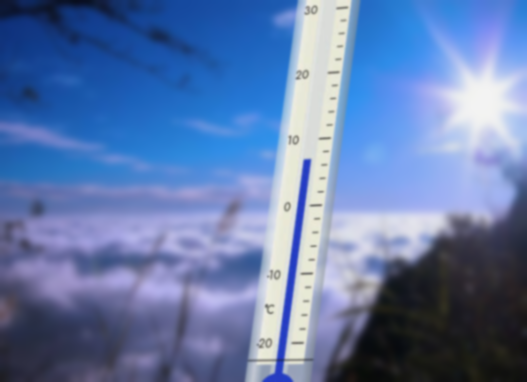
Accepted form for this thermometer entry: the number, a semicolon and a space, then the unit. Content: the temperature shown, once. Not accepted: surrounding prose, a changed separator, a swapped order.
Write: 7; °C
